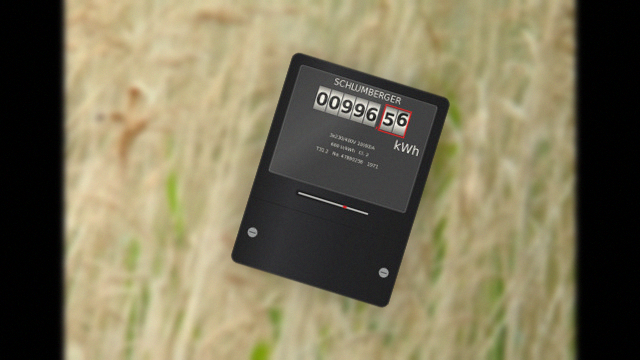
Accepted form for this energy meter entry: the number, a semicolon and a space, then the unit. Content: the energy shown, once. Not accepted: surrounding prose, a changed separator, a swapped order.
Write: 996.56; kWh
